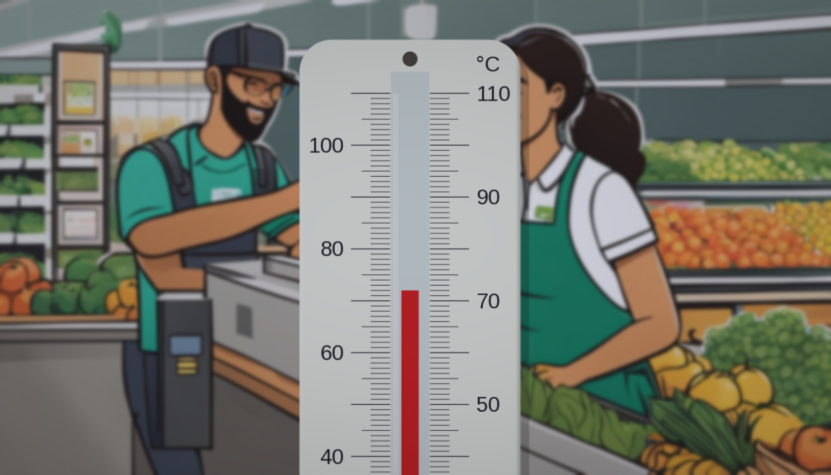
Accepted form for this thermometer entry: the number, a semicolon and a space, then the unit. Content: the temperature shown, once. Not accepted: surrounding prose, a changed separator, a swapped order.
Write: 72; °C
